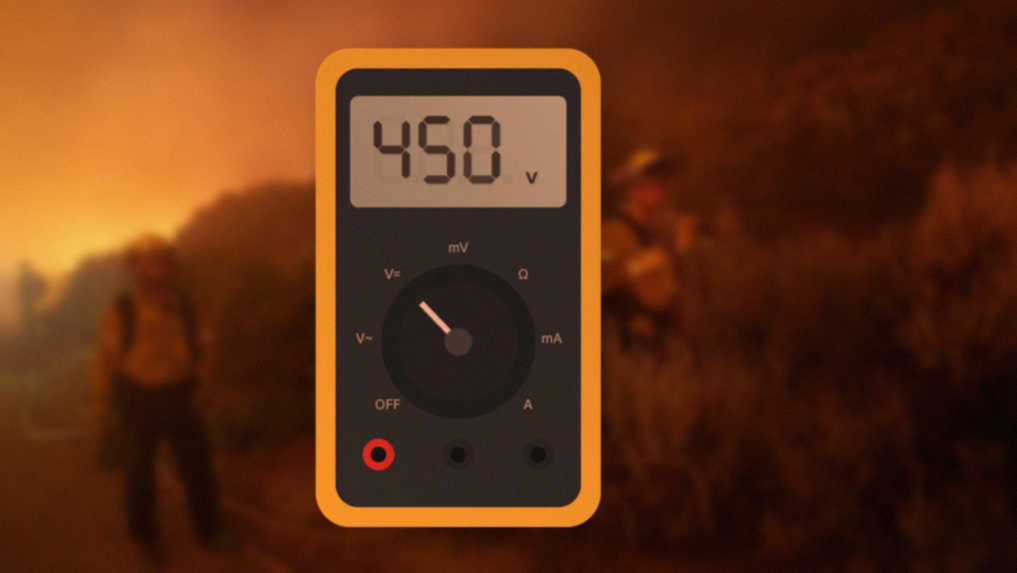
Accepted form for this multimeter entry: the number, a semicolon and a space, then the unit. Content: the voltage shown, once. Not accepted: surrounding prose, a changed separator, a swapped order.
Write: 450; V
